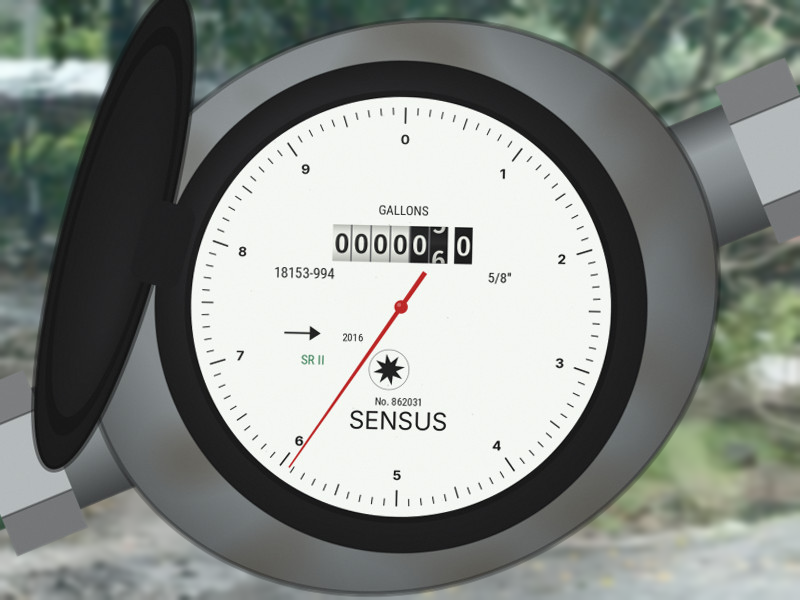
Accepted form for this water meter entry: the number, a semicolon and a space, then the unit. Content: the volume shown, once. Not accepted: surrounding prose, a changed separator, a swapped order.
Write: 55.9; gal
